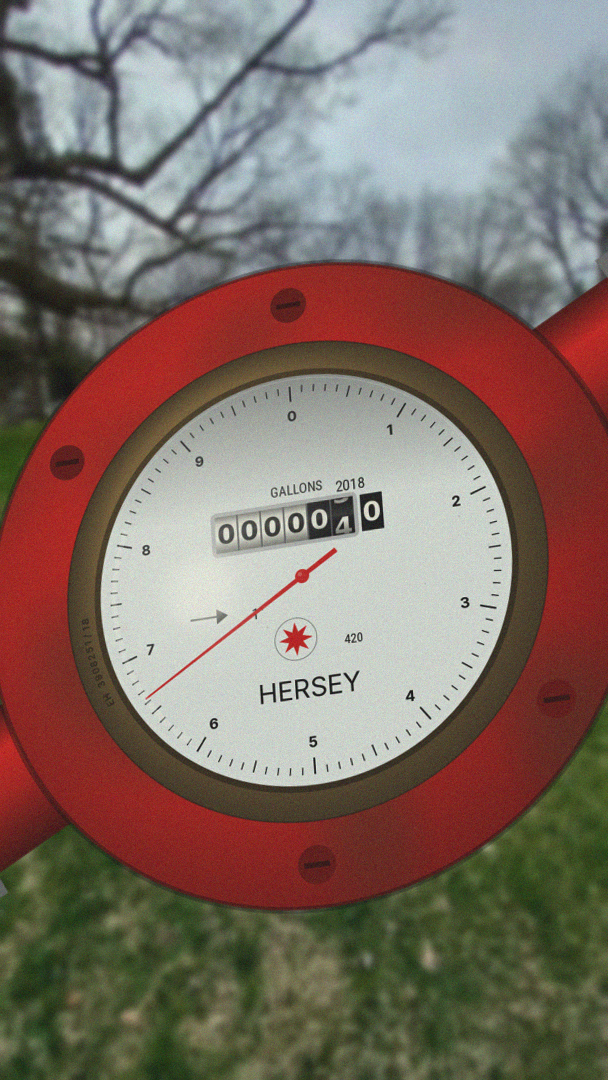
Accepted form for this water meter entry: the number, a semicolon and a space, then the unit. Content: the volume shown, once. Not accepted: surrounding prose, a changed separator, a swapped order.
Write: 36.6; gal
